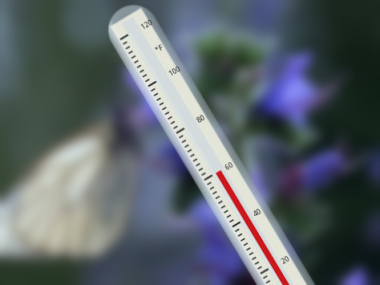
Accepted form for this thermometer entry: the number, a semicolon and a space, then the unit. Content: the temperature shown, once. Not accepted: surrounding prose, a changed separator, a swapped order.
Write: 60; °F
